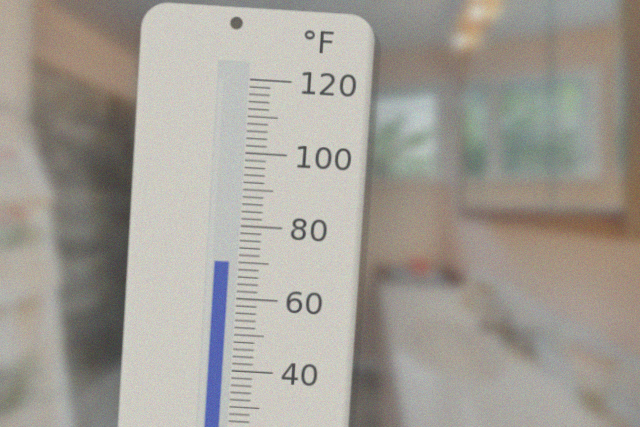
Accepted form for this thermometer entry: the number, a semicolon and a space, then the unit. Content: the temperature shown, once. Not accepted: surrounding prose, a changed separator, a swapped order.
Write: 70; °F
